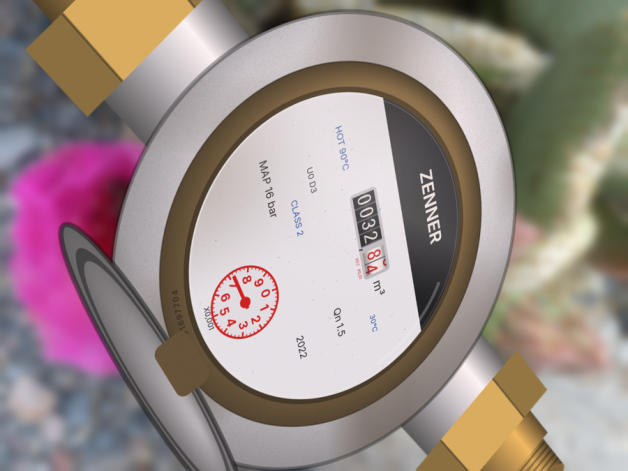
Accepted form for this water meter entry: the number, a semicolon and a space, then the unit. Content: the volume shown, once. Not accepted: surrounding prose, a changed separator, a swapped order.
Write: 32.837; m³
